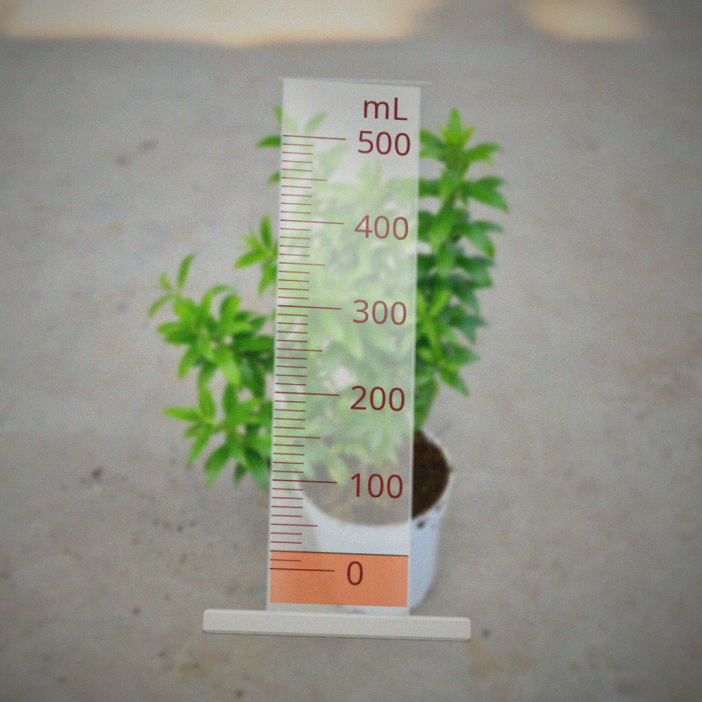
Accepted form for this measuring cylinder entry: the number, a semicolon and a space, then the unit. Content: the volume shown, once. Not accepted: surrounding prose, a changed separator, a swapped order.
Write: 20; mL
